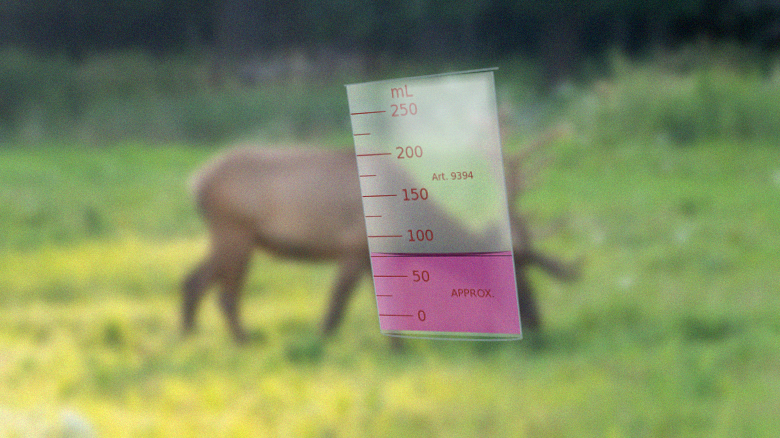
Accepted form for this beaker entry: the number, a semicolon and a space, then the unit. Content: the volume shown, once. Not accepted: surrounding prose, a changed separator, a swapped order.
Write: 75; mL
